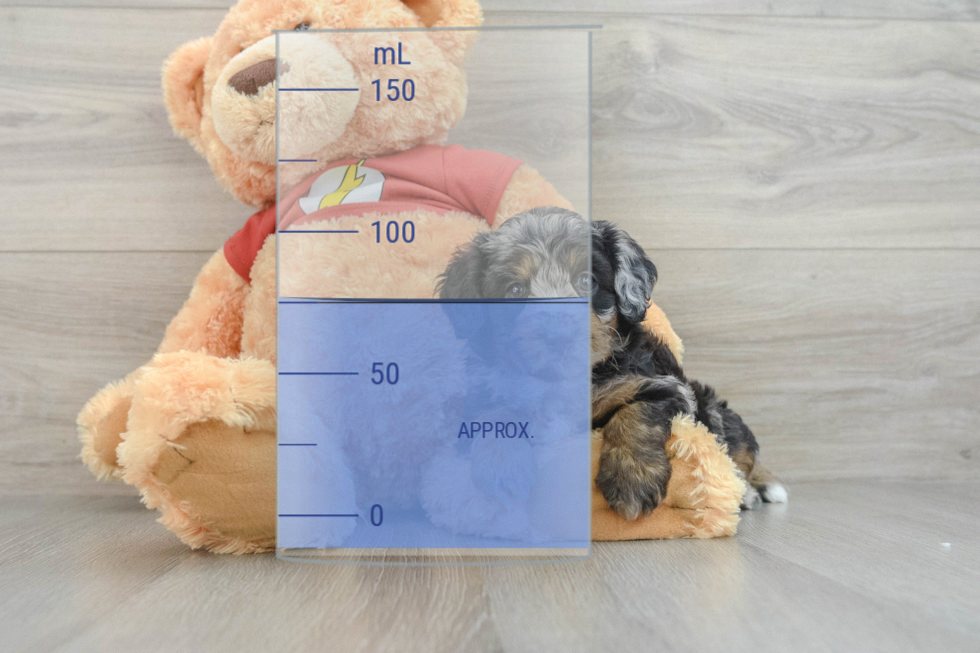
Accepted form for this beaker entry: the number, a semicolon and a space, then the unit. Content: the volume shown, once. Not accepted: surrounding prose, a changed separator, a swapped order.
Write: 75; mL
